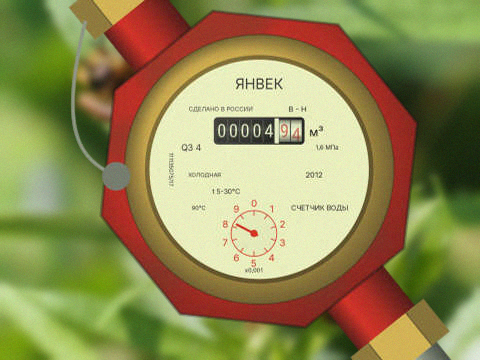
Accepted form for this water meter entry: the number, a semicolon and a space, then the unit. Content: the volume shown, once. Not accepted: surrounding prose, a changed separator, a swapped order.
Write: 4.938; m³
